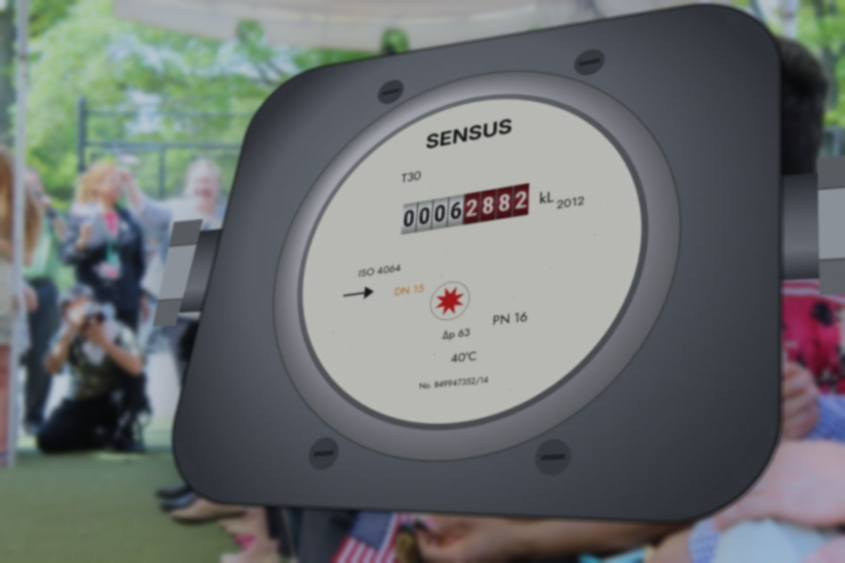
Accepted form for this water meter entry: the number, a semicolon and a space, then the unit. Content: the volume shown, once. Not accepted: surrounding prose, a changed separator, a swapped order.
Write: 6.2882; kL
